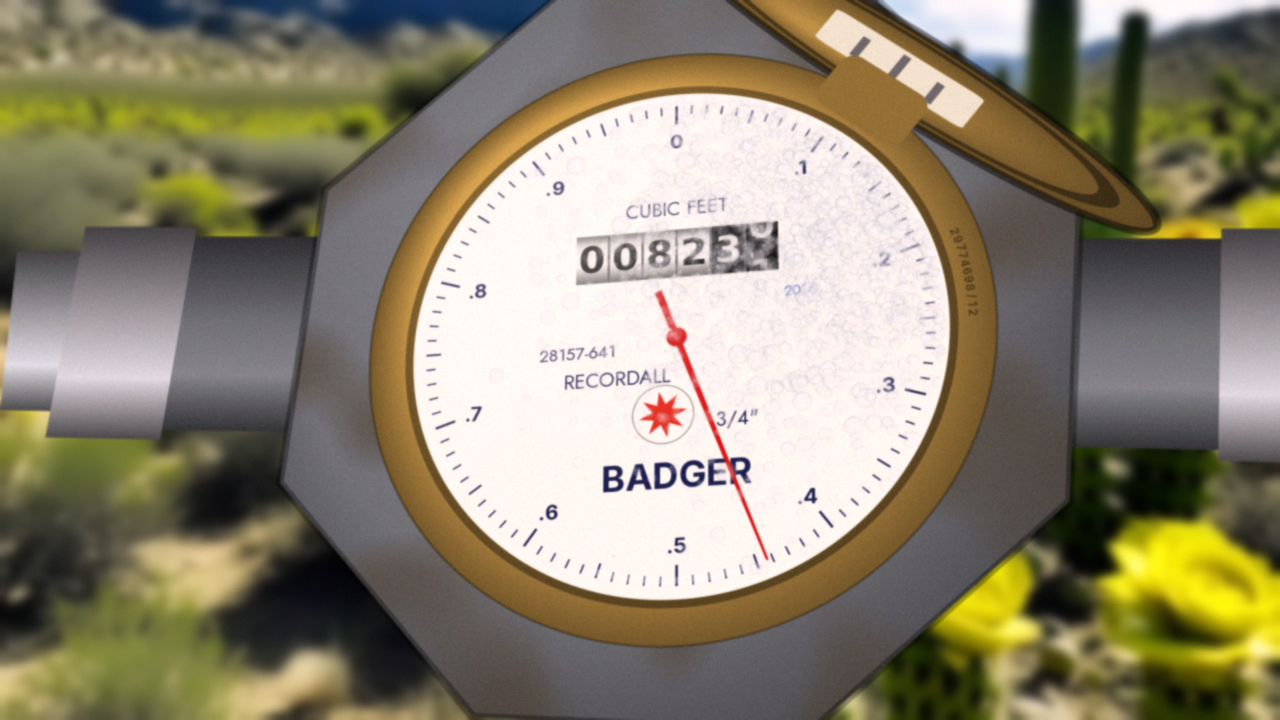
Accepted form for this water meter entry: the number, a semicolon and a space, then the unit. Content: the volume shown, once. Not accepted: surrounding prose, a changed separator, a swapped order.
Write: 8230.44; ft³
